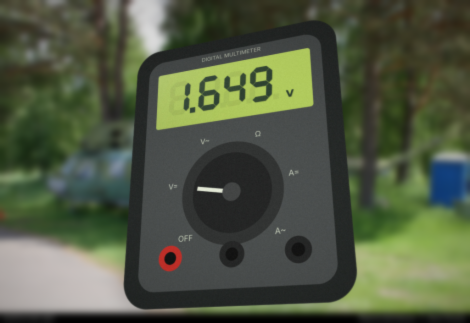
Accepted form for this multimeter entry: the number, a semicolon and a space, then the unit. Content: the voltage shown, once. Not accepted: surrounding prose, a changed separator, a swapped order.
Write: 1.649; V
